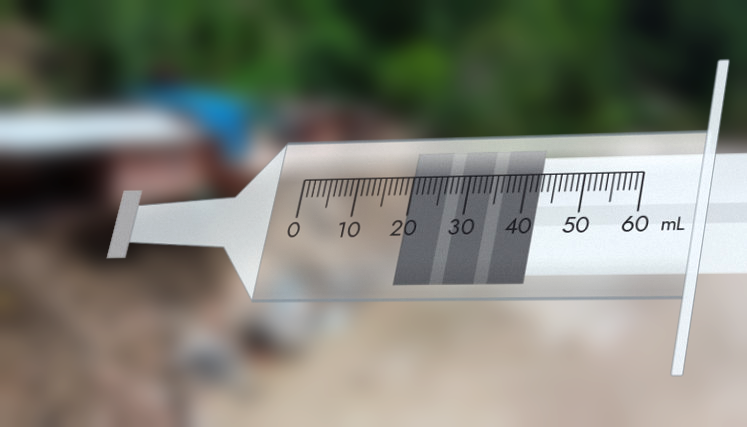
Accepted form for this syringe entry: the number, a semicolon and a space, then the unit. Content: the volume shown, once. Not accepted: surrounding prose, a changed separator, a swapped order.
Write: 20; mL
